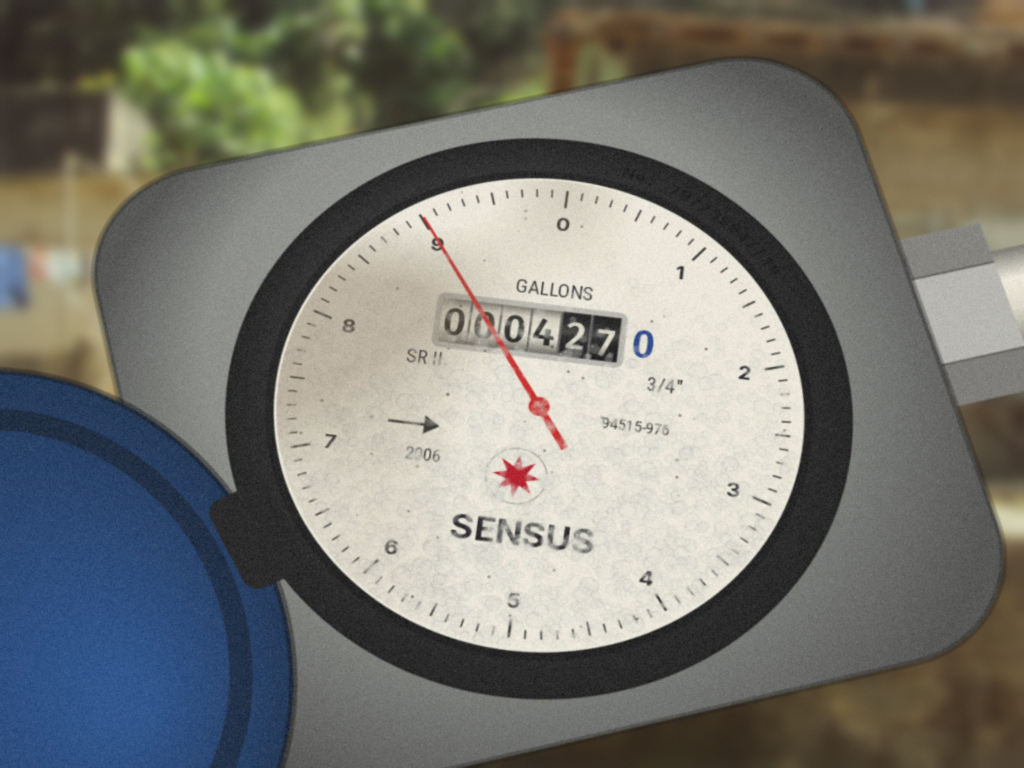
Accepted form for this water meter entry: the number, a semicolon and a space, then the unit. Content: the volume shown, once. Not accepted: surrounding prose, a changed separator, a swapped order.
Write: 4269.0; gal
